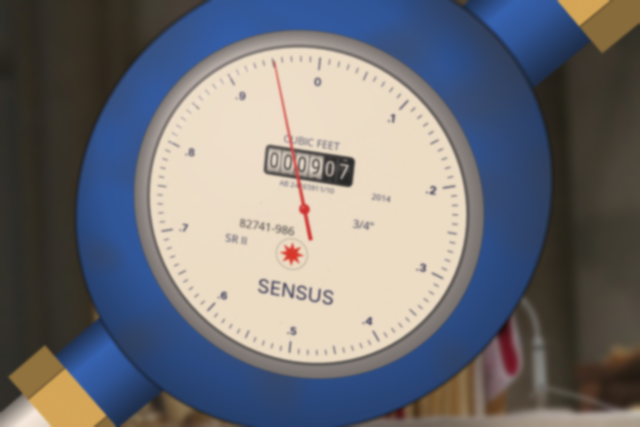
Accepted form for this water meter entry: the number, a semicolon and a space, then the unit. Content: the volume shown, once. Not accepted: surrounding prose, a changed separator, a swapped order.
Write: 906.95; ft³
